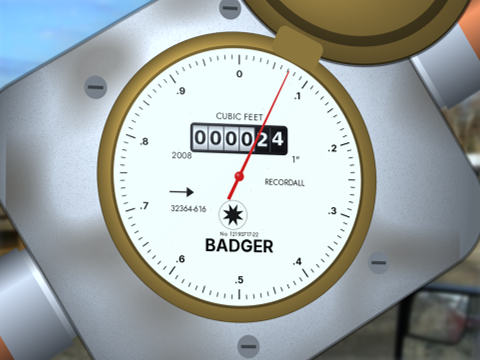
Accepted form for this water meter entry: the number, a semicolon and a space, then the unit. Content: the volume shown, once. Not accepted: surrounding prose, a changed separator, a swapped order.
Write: 24.07; ft³
